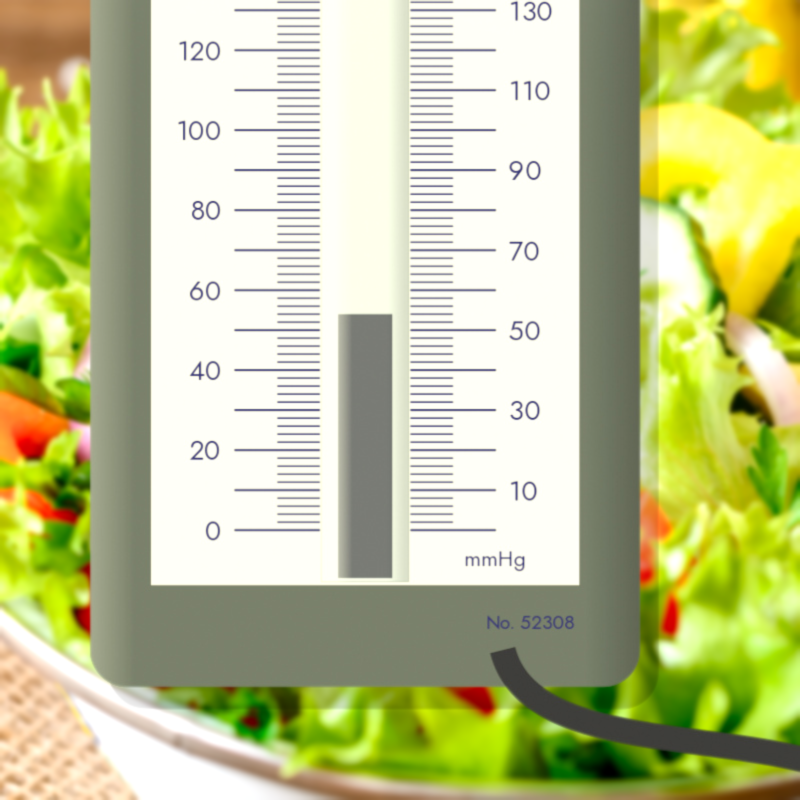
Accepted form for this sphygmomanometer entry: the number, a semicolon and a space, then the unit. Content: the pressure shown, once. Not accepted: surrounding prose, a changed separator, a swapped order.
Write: 54; mmHg
